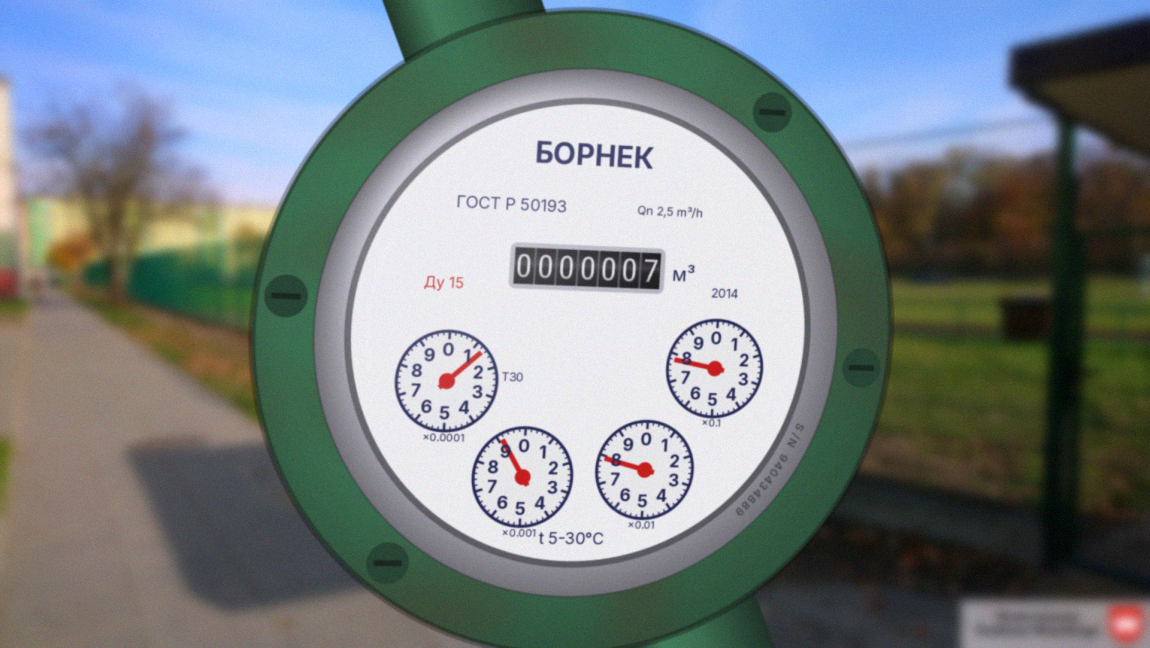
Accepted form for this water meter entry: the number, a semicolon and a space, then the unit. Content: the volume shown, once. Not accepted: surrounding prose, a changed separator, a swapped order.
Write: 7.7791; m³
